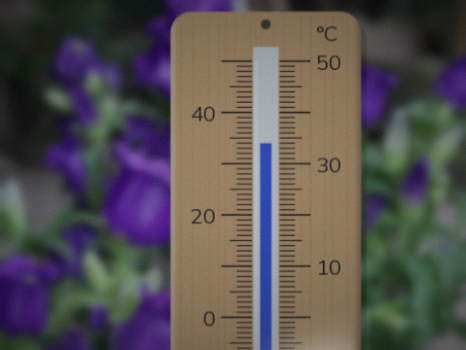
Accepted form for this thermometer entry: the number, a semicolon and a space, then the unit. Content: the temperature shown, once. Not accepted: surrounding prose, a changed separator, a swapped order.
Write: 34; °C
